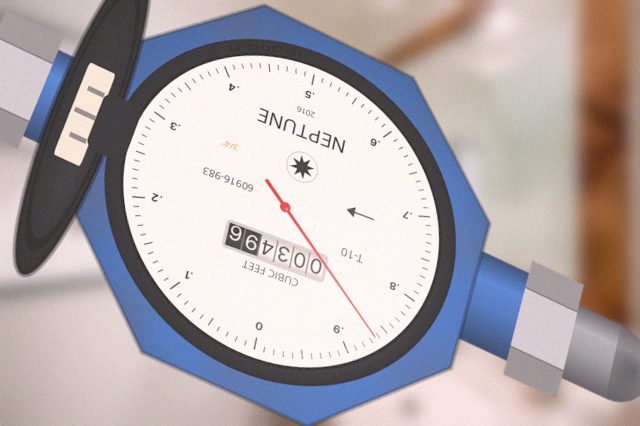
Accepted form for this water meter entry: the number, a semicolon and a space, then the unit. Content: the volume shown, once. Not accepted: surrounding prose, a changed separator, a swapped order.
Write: 3495.86; ft³
